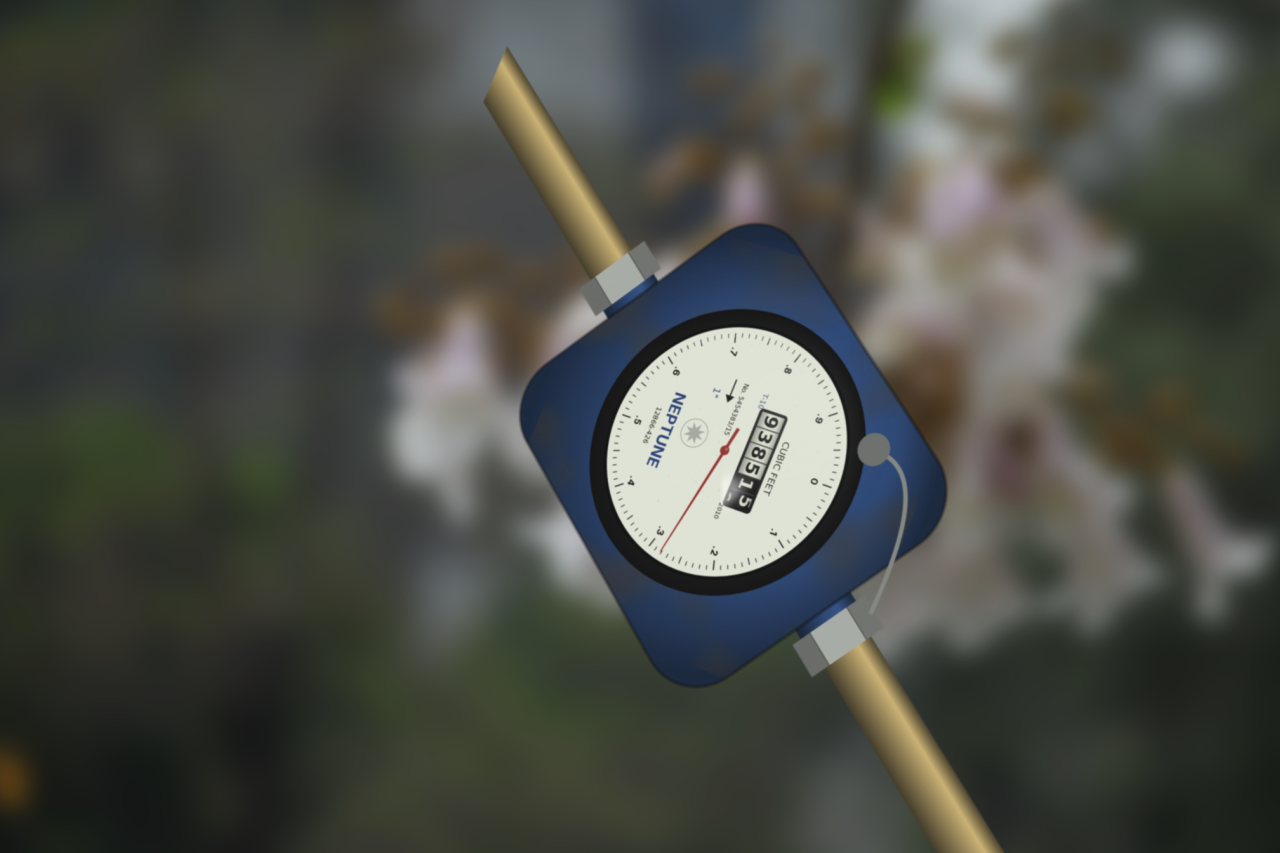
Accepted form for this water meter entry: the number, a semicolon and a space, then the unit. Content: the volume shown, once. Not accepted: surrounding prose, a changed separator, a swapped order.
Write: 938515.28; ft³
